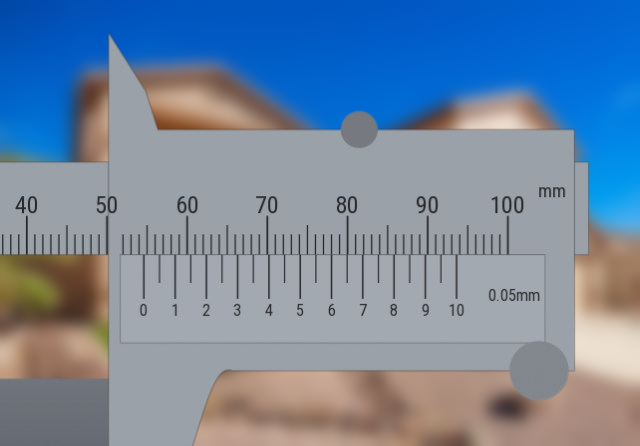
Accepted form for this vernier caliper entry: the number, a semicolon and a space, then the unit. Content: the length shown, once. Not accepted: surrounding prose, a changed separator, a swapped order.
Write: 54.6; mm
